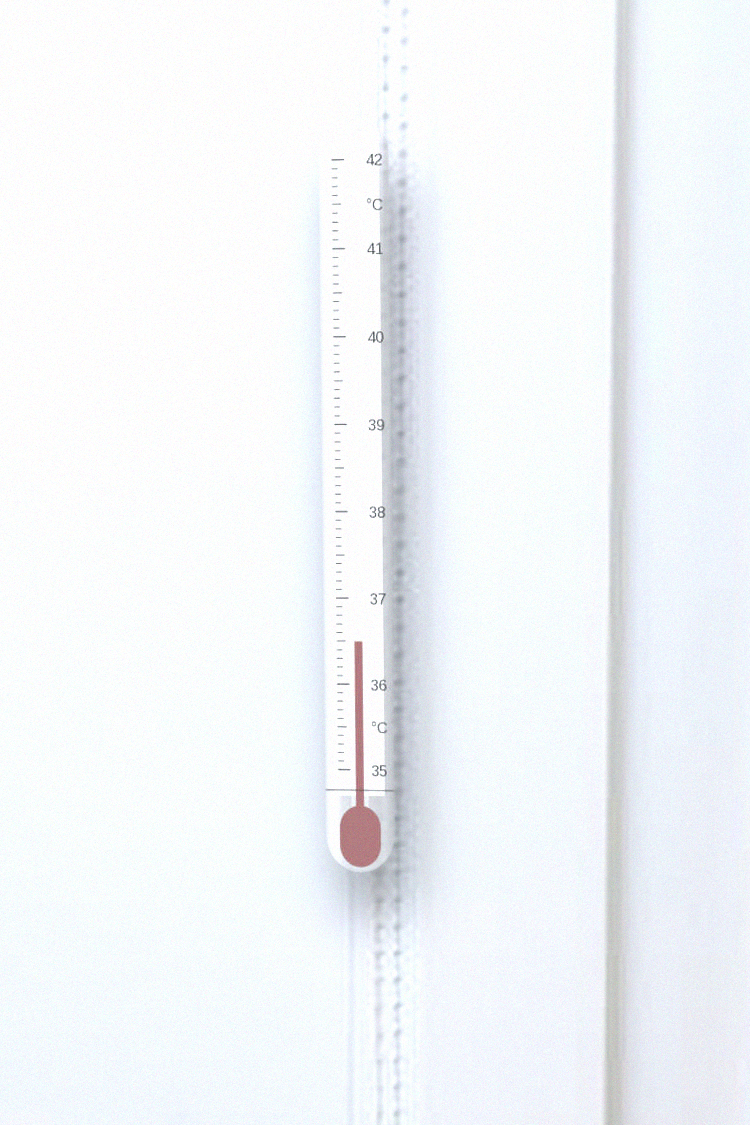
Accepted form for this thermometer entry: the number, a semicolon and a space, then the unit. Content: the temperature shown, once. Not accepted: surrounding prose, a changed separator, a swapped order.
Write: 36.5; °C
